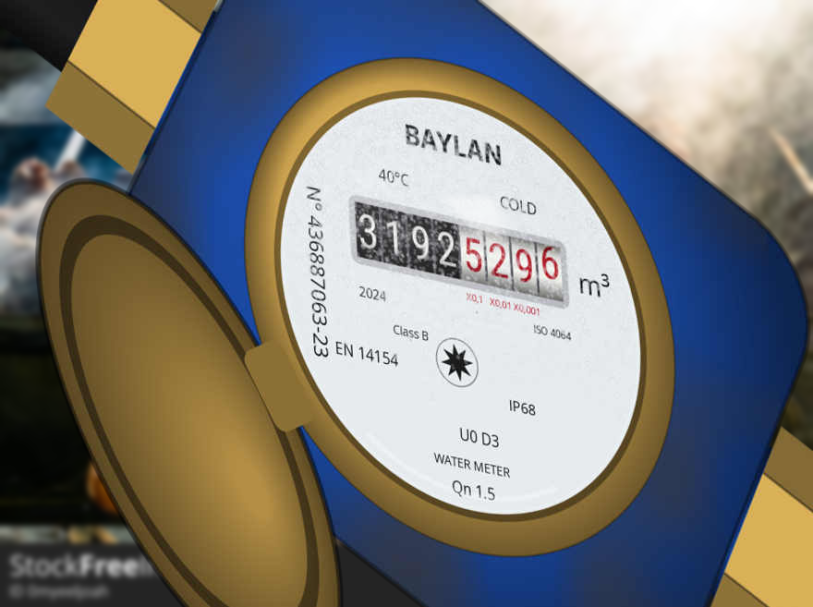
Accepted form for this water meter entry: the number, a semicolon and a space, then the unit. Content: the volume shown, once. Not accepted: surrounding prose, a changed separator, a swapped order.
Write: 3192.5296; m³
